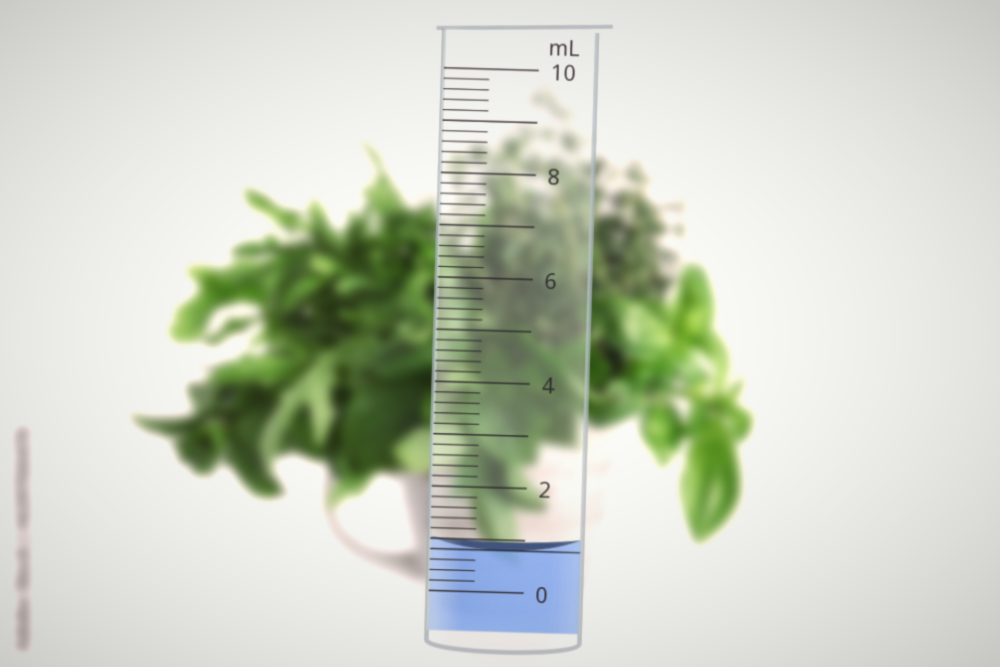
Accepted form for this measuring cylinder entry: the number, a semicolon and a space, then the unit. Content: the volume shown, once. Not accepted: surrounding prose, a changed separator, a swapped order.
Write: 0.8; mL
